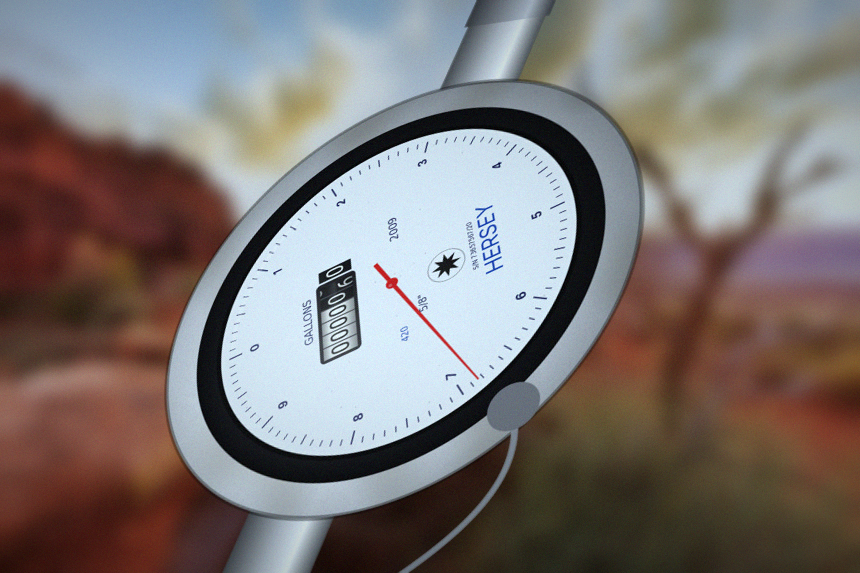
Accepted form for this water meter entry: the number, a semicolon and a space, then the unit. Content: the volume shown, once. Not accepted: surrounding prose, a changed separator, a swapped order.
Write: 56.8; gal
